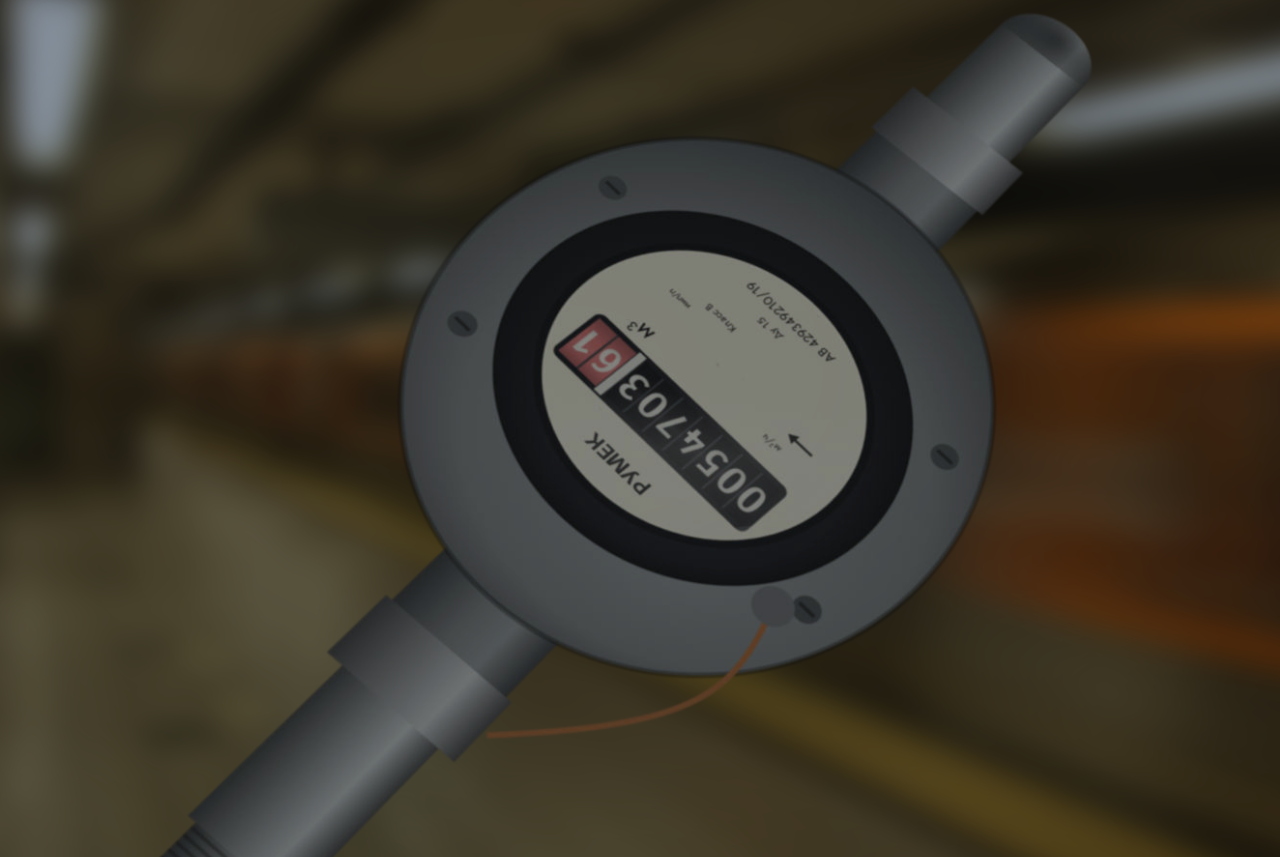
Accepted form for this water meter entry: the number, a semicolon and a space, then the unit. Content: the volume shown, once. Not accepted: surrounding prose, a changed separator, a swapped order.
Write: 54703.61; m³
